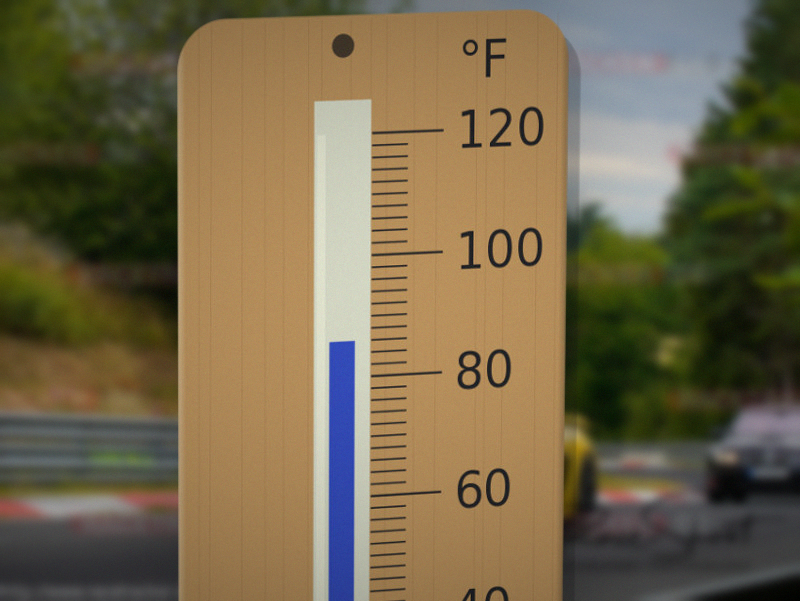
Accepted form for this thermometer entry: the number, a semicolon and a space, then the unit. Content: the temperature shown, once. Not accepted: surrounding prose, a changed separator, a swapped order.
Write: 86; °F
